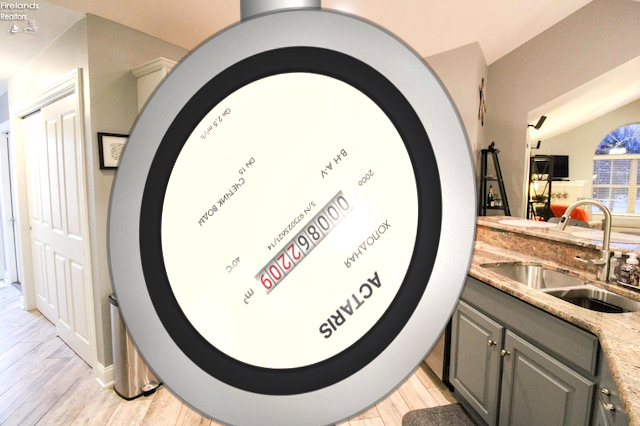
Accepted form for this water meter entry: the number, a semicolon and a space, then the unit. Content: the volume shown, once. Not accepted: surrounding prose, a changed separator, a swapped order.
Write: 86.2209; m³
